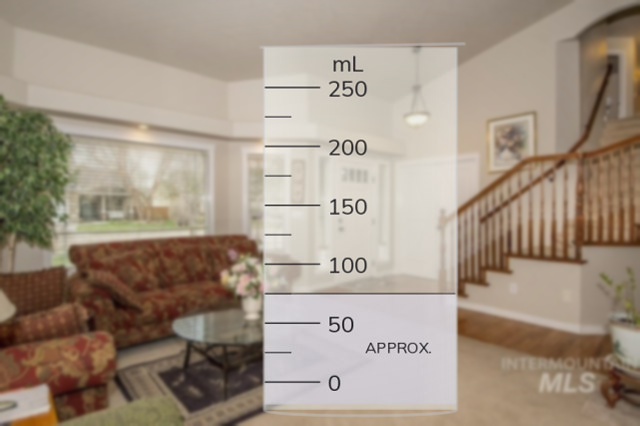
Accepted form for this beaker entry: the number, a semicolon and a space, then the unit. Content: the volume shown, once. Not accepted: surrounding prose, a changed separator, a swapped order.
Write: 75; mL
